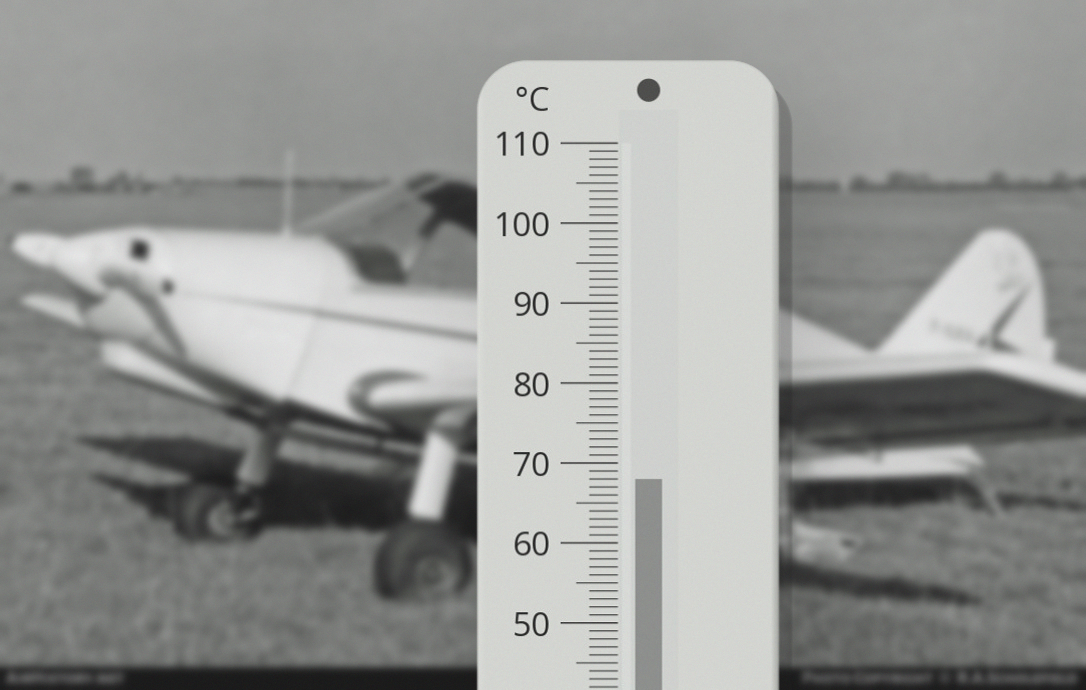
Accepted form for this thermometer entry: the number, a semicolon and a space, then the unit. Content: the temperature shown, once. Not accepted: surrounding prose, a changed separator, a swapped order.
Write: 68; °C
